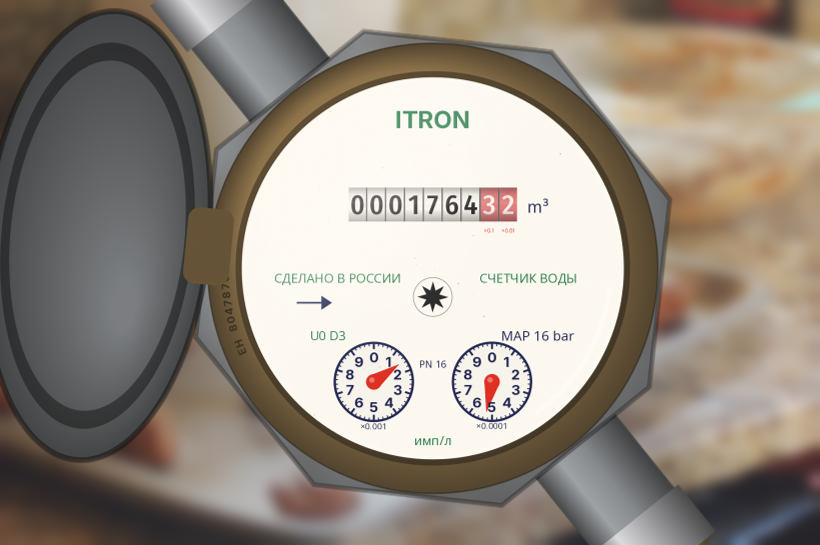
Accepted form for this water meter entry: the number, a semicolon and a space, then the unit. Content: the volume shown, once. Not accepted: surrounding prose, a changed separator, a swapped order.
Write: 1764.3215; m³
